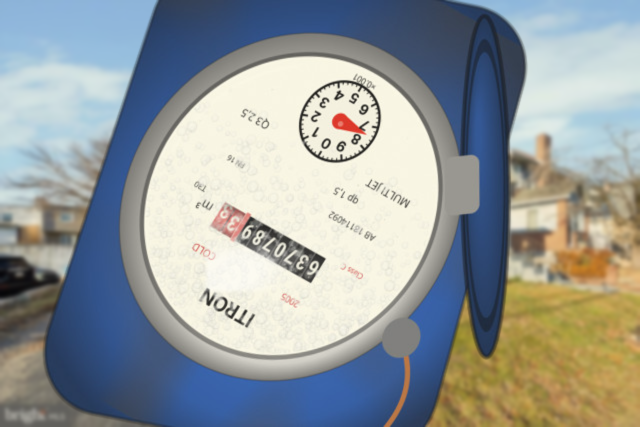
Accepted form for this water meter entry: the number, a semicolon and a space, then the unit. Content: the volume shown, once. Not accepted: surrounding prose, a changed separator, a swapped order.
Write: 6370789.327; m³
